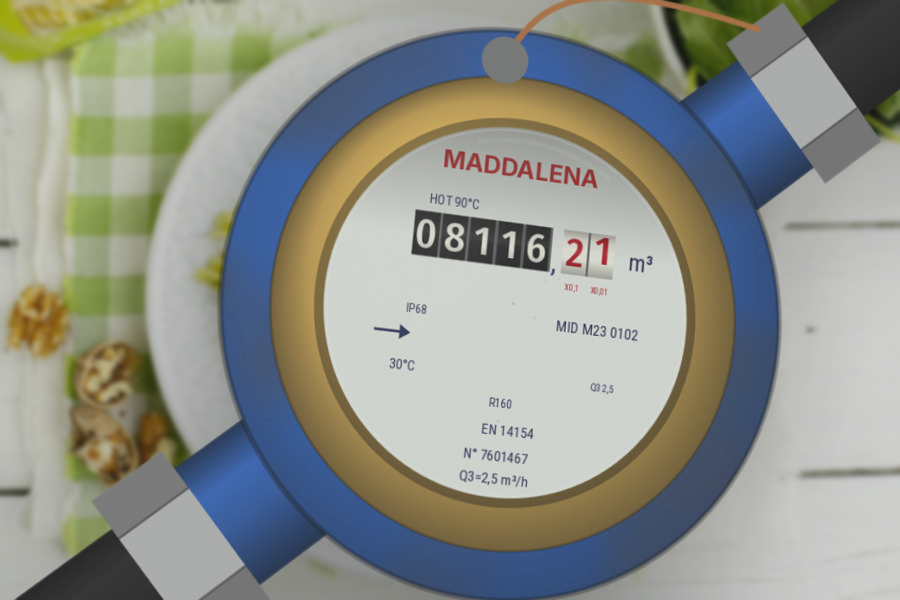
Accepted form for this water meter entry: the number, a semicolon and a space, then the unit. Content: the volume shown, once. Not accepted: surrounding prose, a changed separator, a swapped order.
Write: 8116.21; m³
